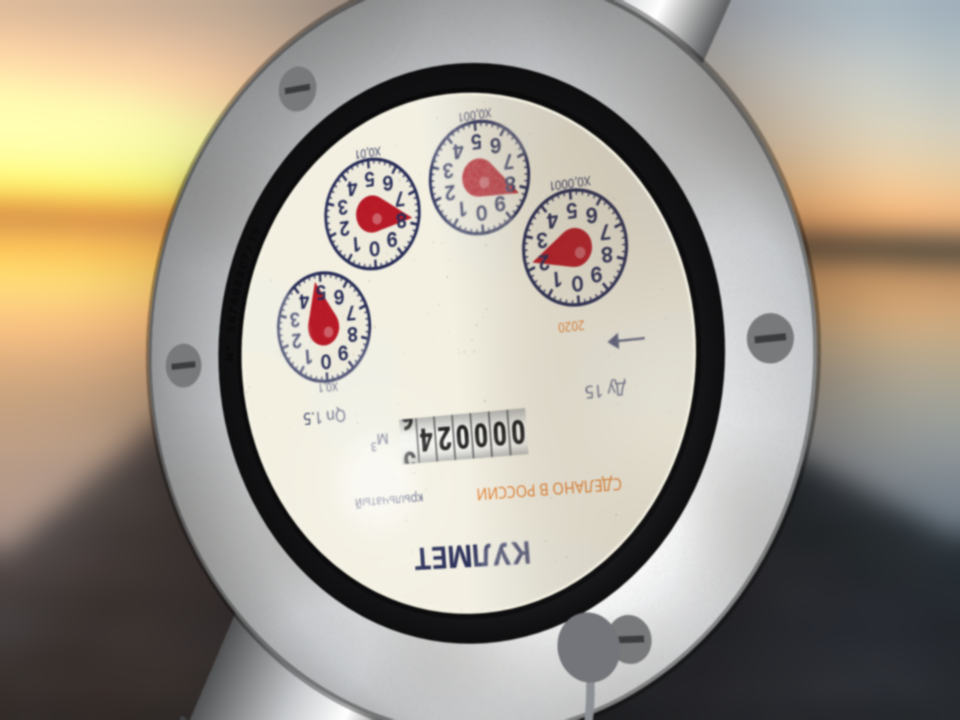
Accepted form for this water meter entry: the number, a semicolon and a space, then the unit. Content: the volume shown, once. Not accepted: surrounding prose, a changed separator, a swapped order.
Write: 245.4782; m³
